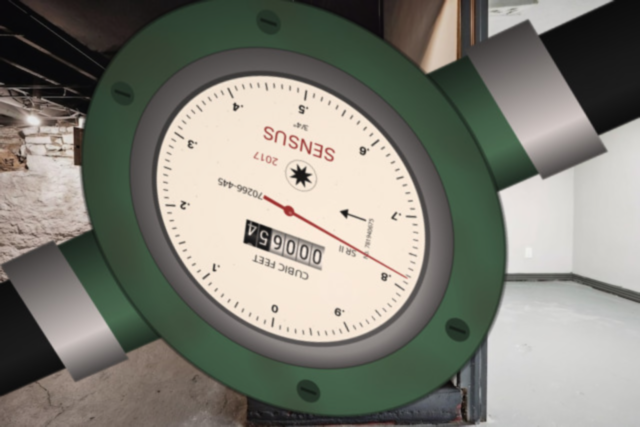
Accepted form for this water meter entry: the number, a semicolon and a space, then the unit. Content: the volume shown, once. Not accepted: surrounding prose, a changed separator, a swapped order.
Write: 653.78; ft³
